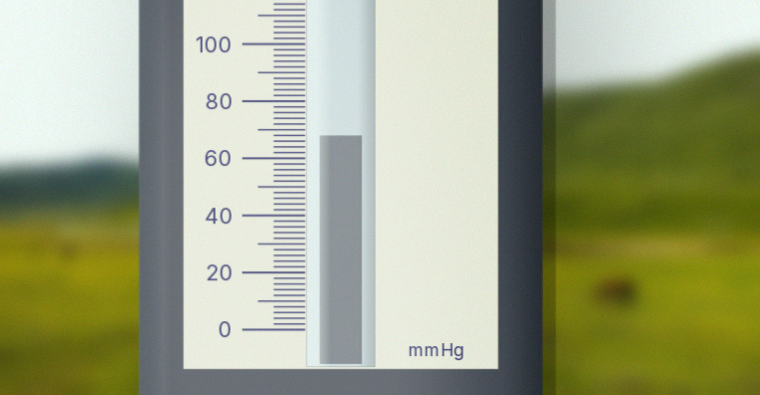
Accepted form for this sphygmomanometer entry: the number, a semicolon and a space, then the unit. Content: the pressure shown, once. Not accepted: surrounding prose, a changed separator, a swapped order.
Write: 68; mmHg
